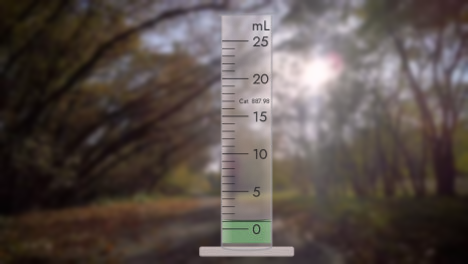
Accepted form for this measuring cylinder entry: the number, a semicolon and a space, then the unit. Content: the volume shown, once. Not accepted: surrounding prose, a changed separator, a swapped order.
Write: 1; mL
